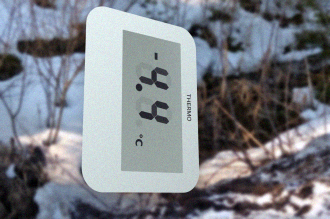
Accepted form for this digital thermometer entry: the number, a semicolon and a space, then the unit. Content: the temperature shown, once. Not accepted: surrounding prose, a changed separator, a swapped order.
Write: -4.4; °C
